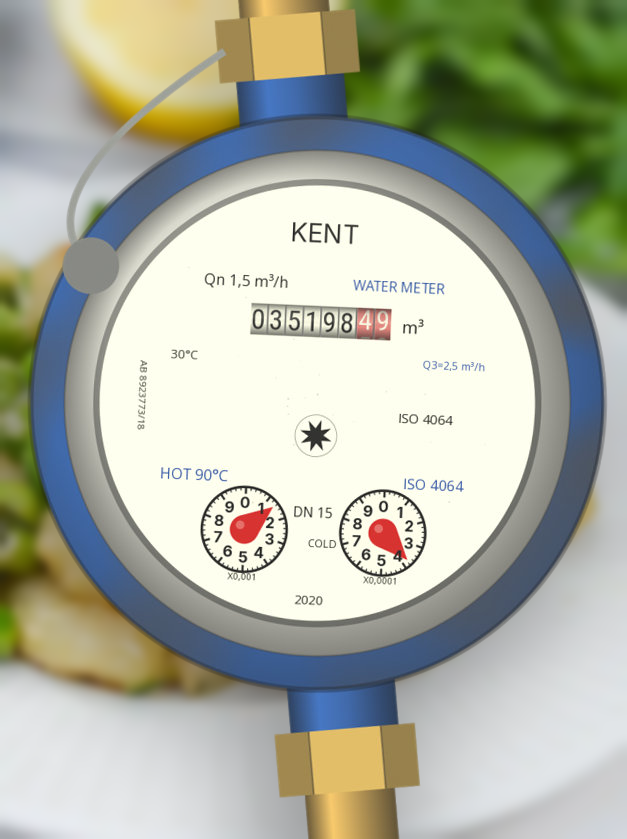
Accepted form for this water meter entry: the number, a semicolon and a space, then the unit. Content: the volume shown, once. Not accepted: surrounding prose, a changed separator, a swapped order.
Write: 35198.4913; m³
